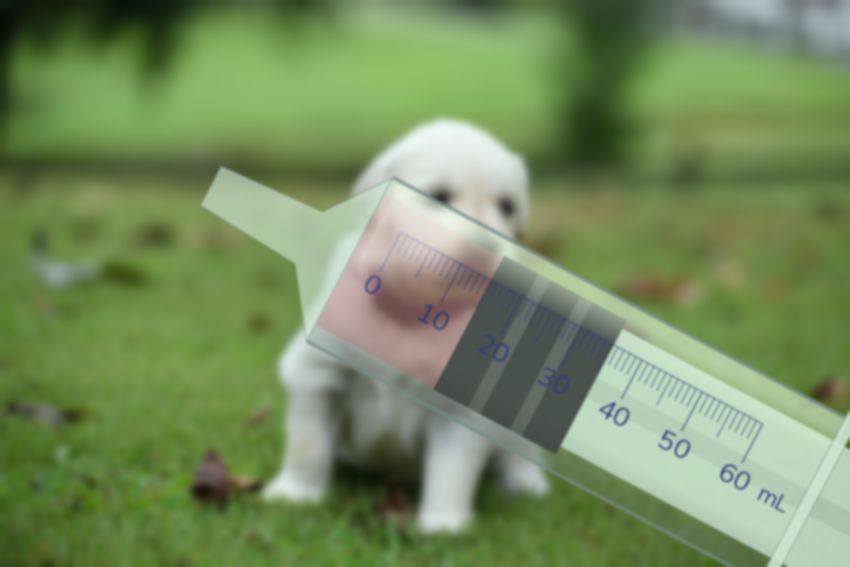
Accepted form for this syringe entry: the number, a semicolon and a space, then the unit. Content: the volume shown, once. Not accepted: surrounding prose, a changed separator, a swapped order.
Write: 15; mL
